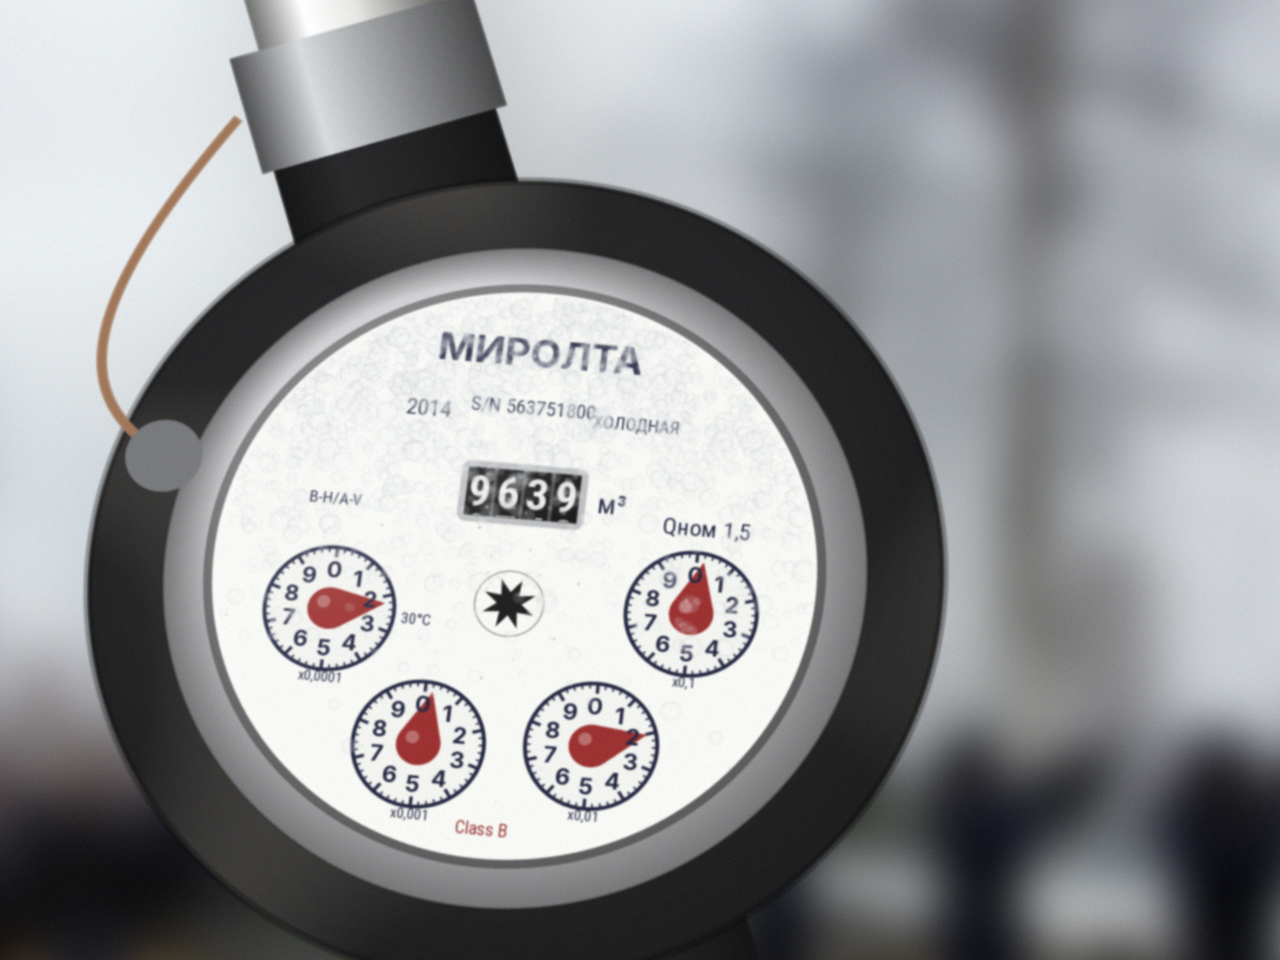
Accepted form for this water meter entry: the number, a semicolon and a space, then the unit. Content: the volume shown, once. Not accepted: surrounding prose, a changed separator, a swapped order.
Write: 9639.0202; m³
